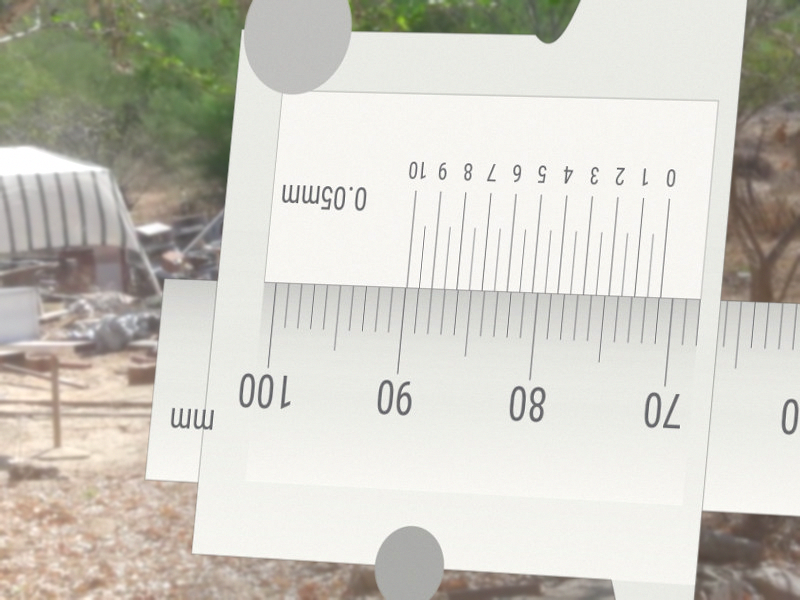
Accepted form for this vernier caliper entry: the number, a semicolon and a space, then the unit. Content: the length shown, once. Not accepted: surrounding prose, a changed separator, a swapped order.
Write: 70.9; mm
